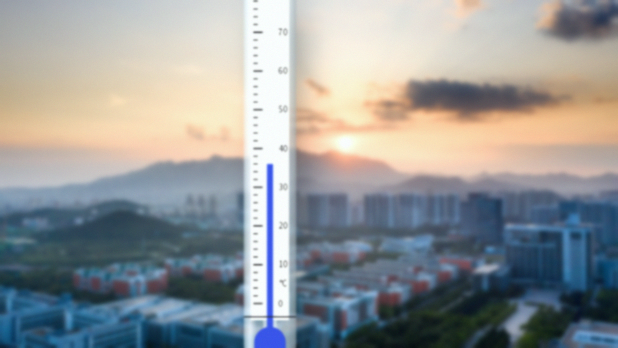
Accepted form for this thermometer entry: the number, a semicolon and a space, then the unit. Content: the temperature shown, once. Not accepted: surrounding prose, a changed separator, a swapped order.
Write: 36; °C
